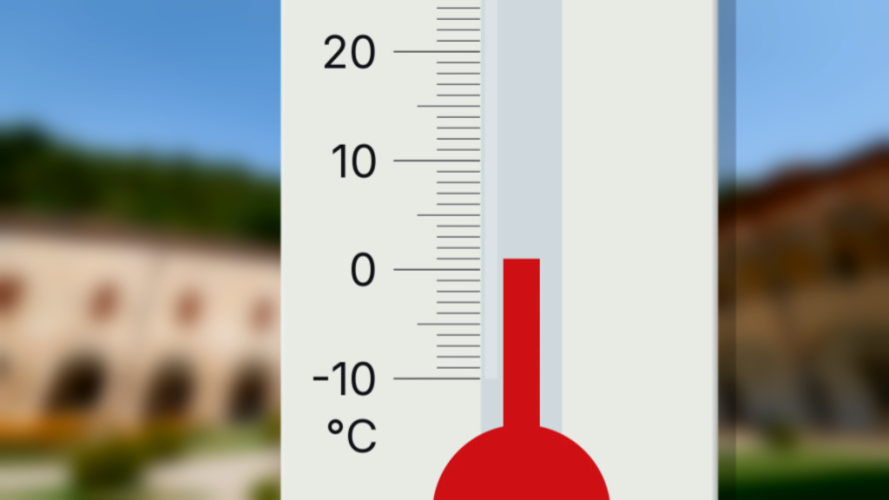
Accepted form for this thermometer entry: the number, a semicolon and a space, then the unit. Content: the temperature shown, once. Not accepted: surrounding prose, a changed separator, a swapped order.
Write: 1; °C
